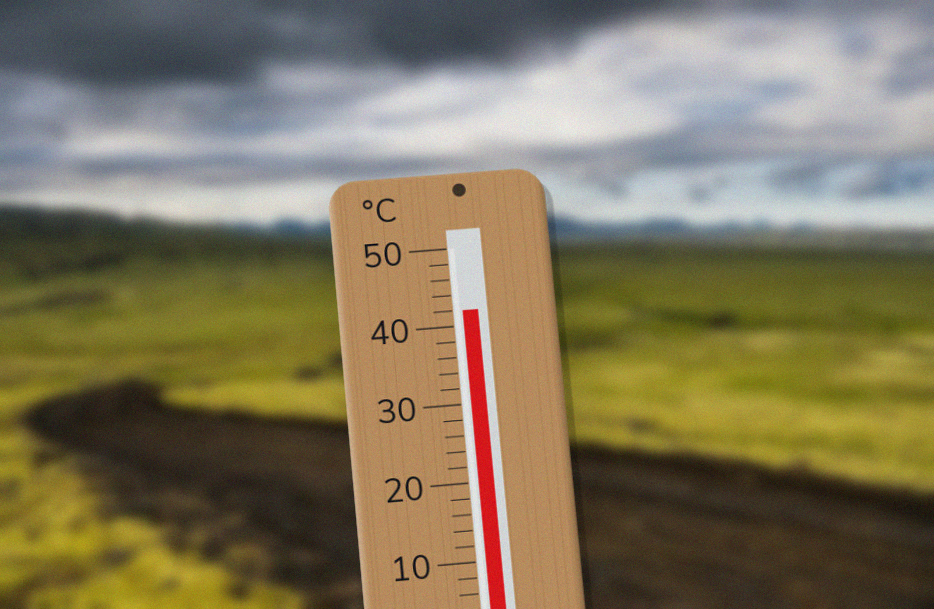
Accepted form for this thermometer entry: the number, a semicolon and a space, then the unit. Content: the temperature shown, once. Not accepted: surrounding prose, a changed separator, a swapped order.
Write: 42; °C
